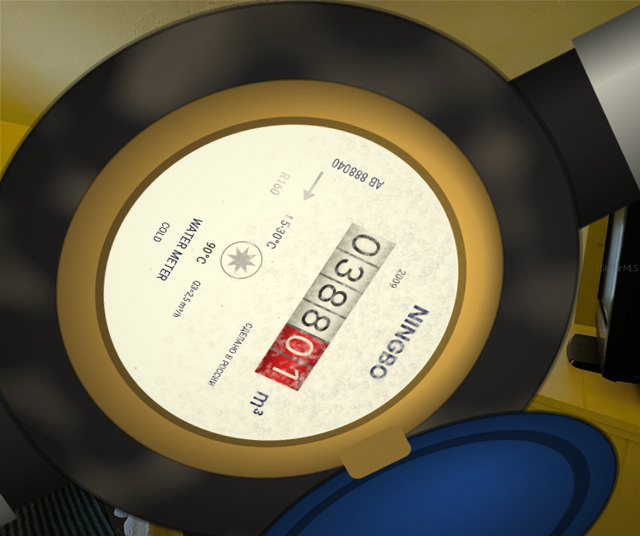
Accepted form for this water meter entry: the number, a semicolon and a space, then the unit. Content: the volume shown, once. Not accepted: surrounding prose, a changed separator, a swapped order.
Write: 388.01; m³
